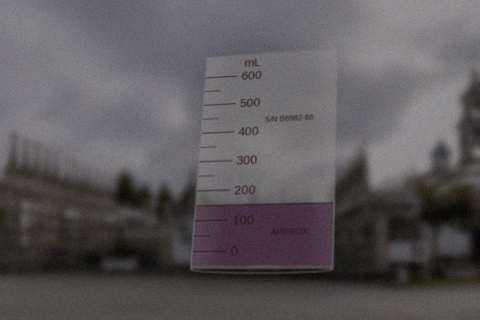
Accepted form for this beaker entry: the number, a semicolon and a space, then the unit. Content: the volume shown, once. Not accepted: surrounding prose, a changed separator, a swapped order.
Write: 150; mL
